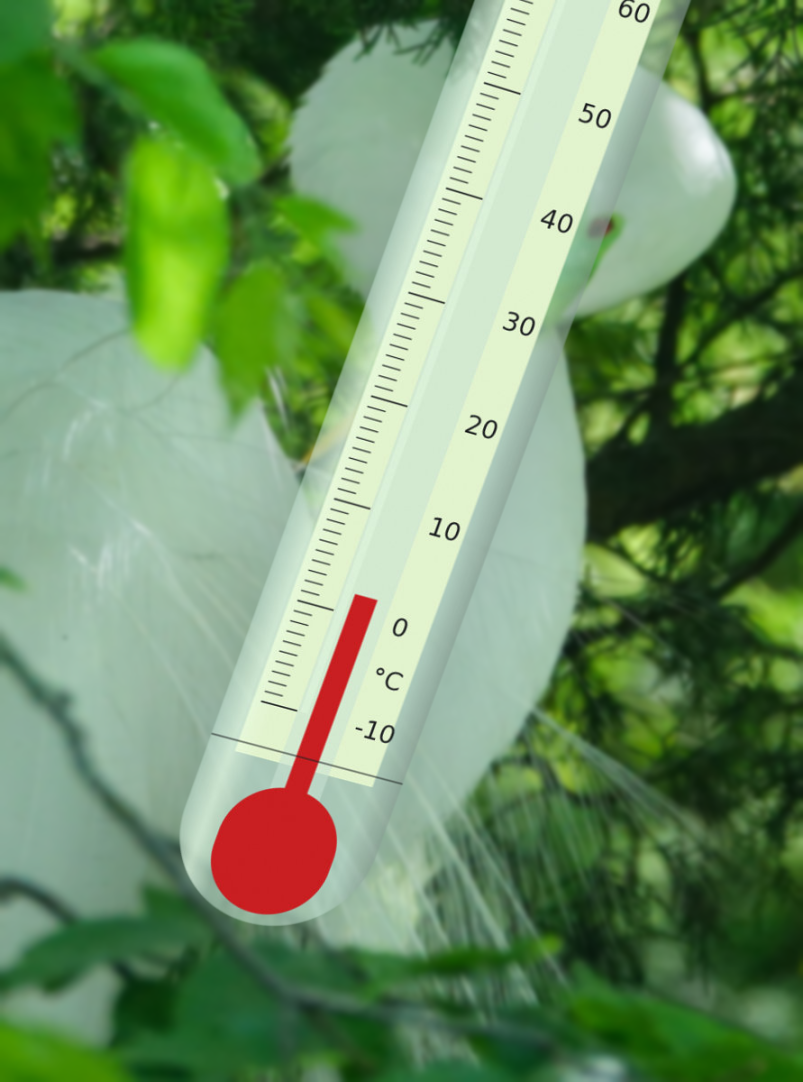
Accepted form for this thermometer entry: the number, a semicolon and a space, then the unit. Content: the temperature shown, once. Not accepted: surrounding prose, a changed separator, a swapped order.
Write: 2; °C
